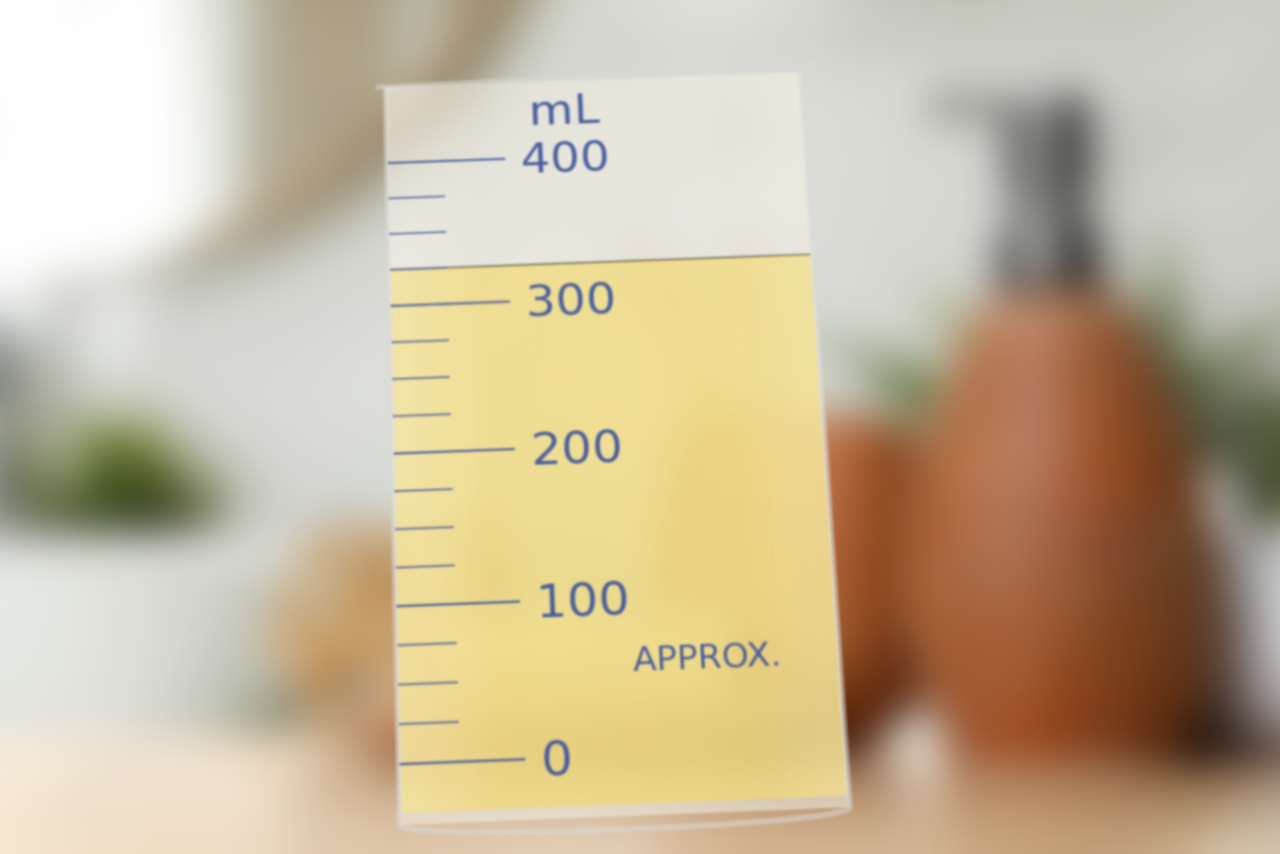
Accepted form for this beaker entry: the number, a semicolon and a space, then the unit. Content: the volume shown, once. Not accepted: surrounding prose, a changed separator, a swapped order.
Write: 325; mL
